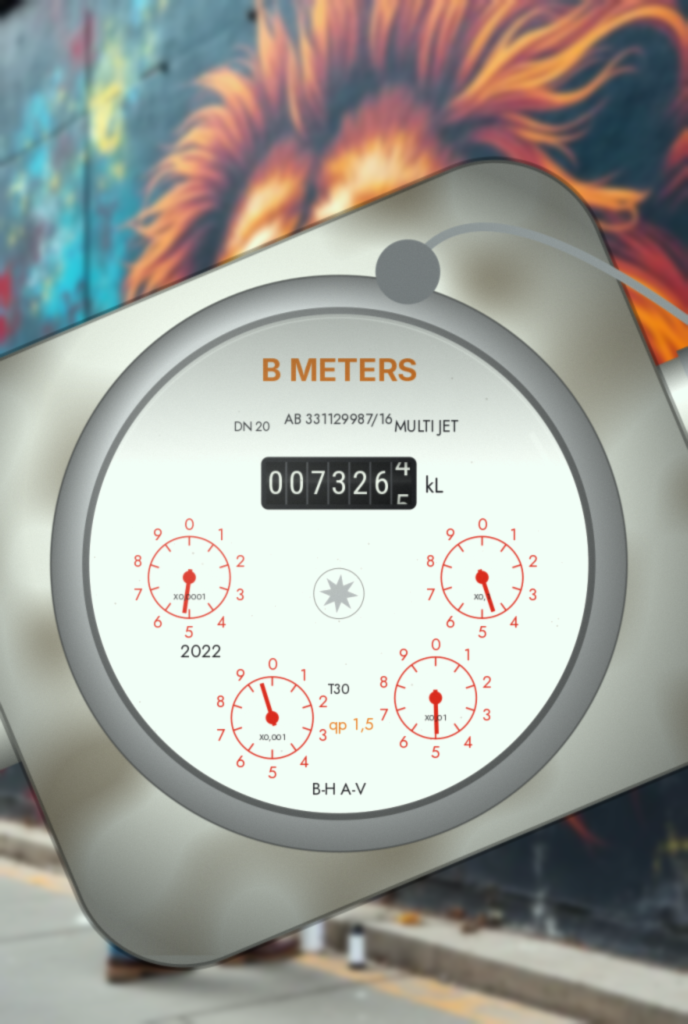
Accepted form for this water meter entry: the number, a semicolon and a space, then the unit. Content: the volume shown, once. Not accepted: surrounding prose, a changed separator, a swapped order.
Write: 73264.4495; kL
